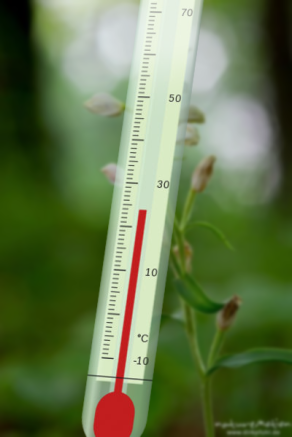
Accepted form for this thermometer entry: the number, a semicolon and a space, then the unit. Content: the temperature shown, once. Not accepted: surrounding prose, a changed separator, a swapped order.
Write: 24; °C
